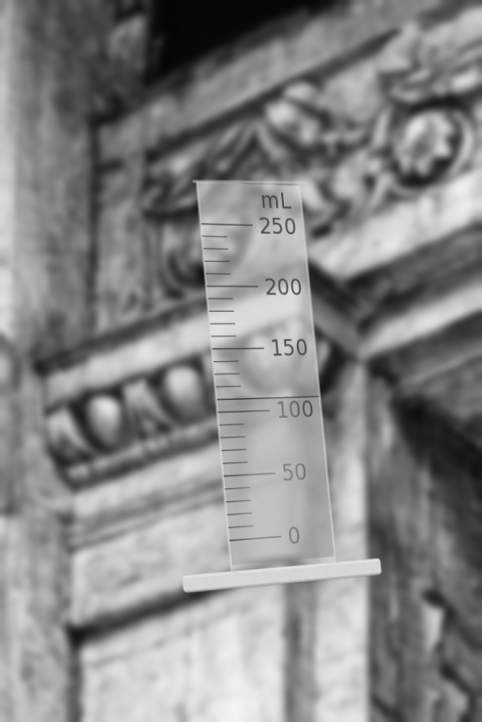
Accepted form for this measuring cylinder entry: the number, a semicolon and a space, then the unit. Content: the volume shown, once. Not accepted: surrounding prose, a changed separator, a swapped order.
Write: 110; mL
